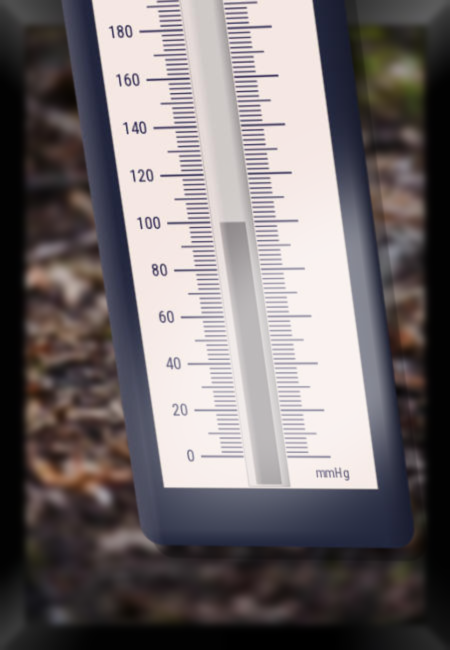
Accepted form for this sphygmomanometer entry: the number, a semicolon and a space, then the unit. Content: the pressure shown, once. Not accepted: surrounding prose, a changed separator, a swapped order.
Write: 100; mmHg
